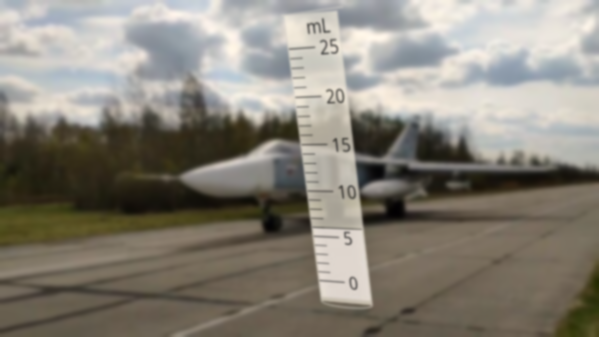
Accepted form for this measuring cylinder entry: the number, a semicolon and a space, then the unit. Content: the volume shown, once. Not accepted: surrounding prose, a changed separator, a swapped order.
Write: 6; mL
